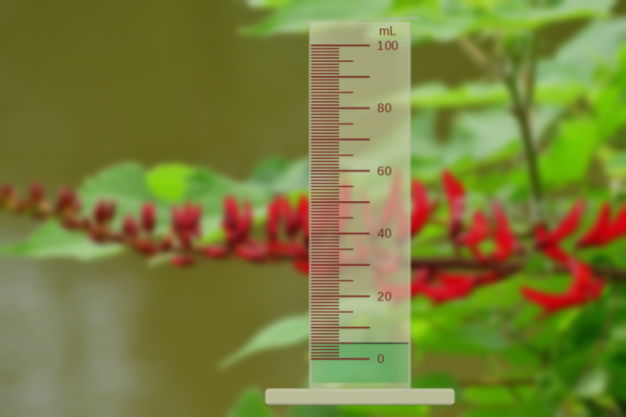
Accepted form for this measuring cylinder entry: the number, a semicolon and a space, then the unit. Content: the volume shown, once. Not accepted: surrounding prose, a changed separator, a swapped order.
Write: 5; mL
